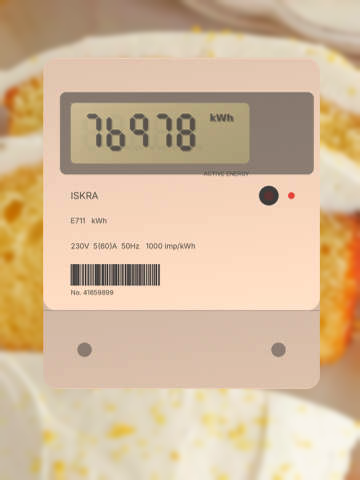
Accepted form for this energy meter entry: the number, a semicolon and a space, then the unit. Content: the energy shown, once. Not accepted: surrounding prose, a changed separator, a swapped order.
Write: 76978; kWh
